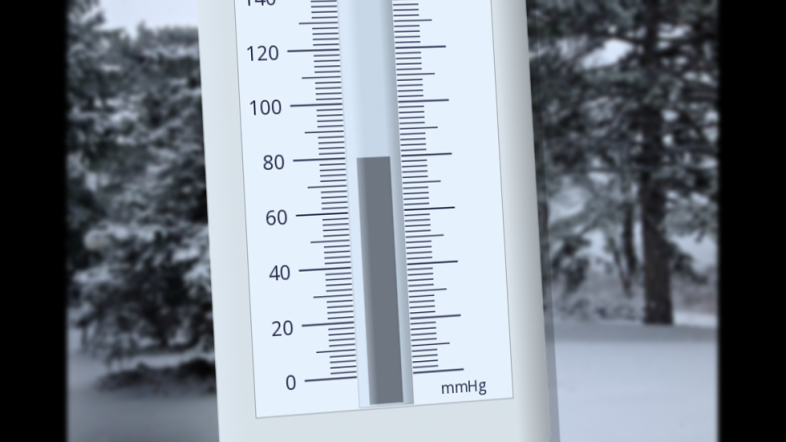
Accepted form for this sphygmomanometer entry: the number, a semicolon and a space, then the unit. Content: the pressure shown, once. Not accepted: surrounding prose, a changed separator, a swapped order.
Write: 80; mmHg
